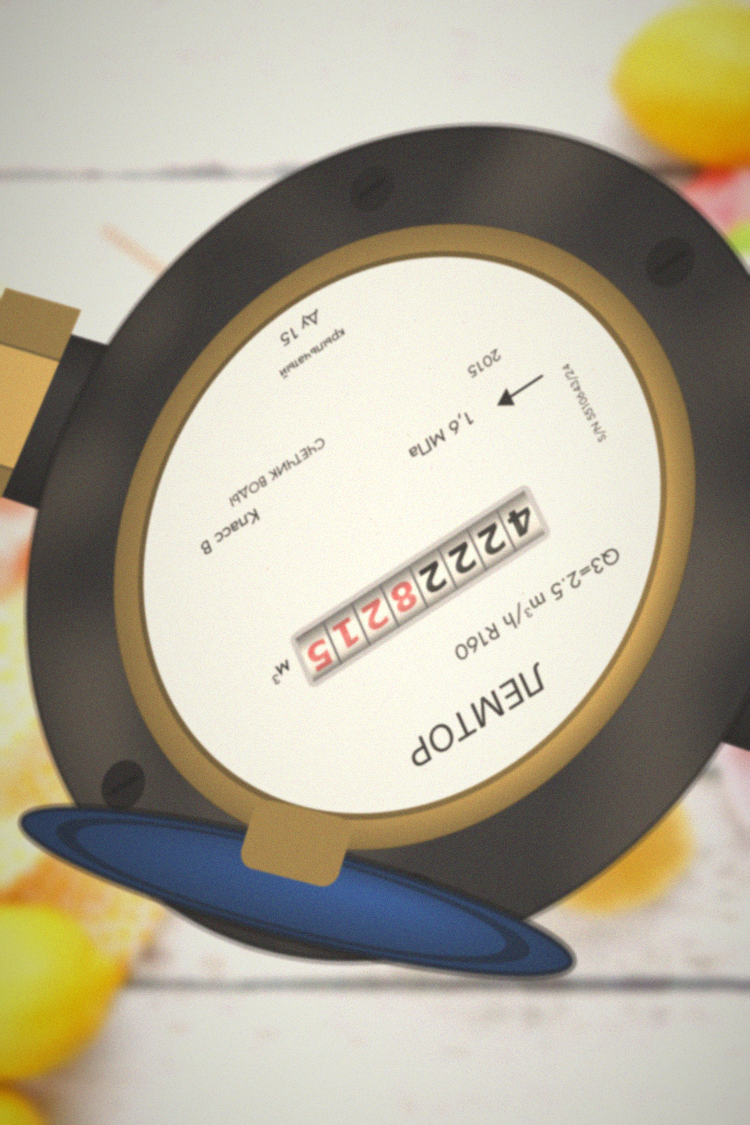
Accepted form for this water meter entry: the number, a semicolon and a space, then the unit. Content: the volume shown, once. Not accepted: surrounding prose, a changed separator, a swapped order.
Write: 4222.8215; m³
